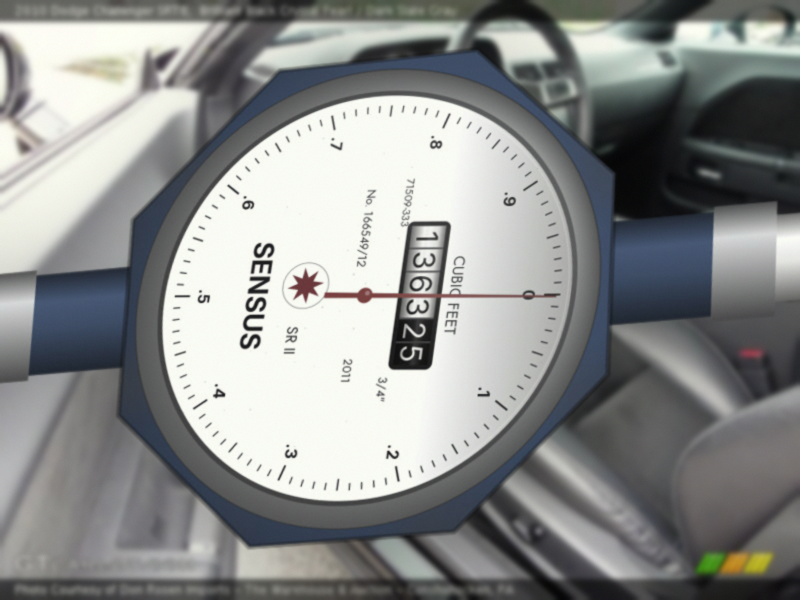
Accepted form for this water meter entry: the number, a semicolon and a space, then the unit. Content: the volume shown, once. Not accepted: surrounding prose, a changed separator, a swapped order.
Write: 136325.00; ft³
